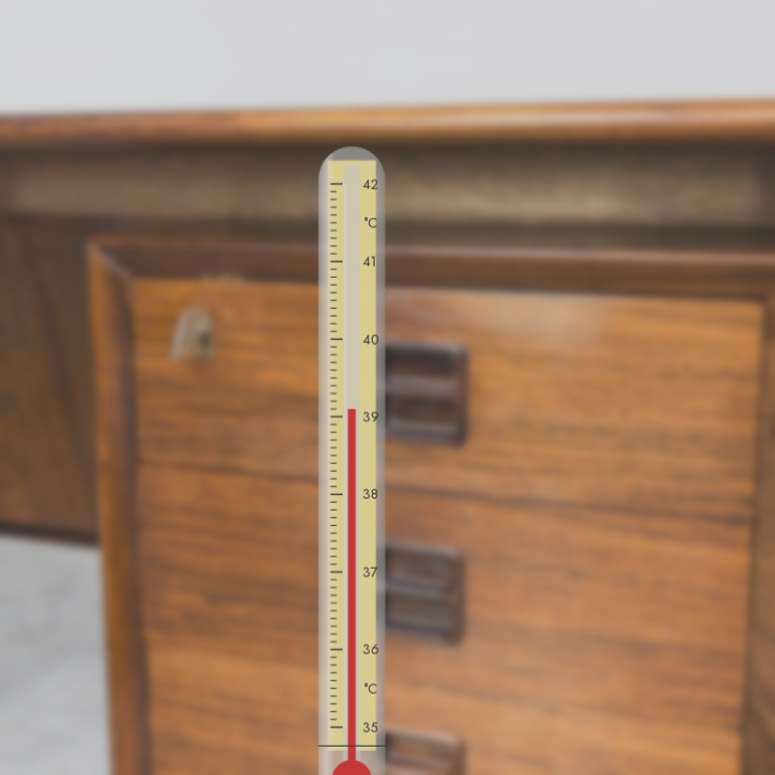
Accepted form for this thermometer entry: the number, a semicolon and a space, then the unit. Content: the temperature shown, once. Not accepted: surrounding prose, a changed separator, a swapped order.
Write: 39.1; °C
